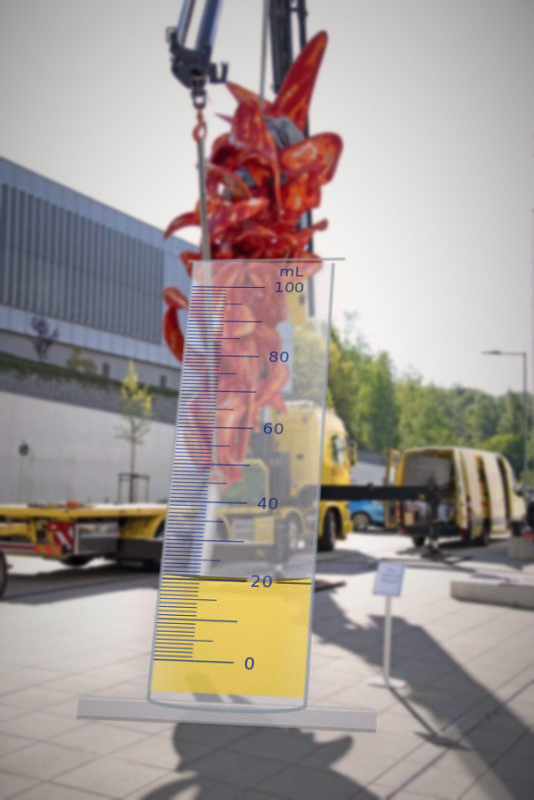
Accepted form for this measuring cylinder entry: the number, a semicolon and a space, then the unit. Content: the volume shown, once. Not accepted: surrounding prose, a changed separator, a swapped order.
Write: 20; mL
